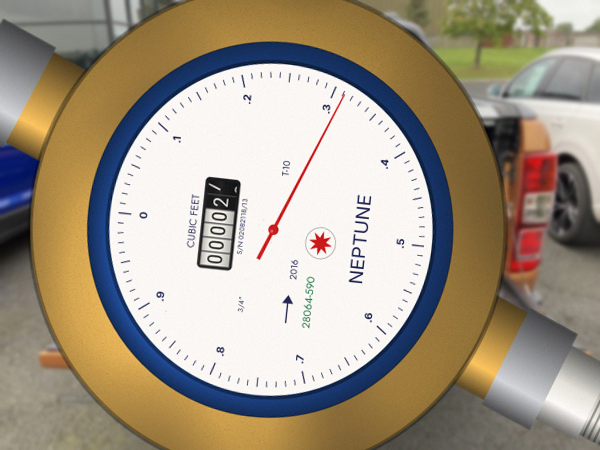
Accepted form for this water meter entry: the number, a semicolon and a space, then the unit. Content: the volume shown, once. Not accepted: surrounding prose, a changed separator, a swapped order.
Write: 27.31; ft³
